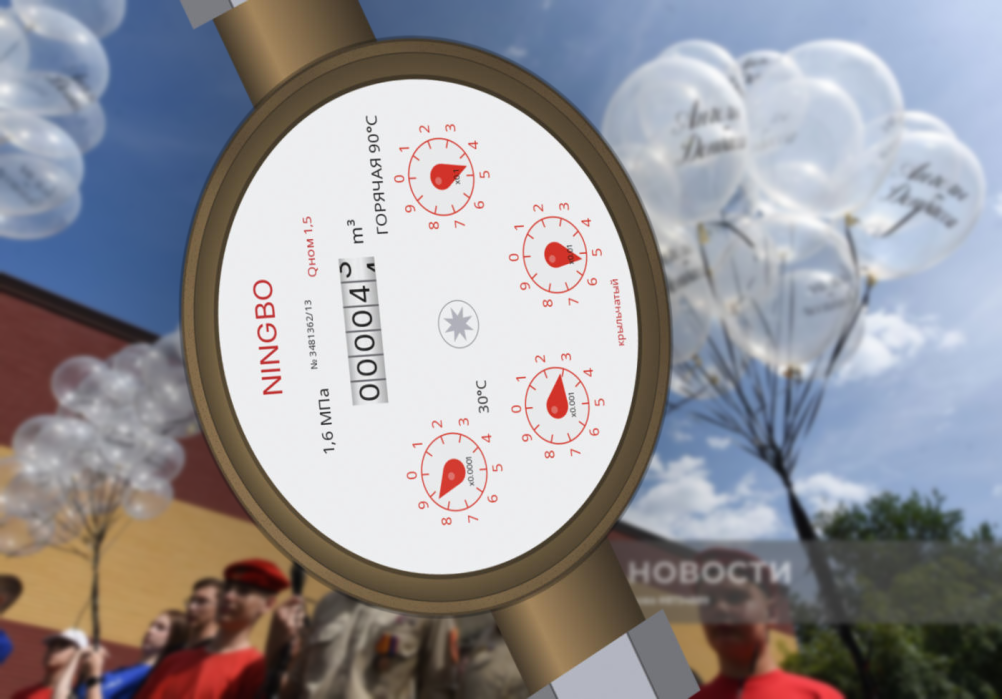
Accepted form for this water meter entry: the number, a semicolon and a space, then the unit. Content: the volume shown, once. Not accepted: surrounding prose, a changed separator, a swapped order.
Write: 43.4528; m³
